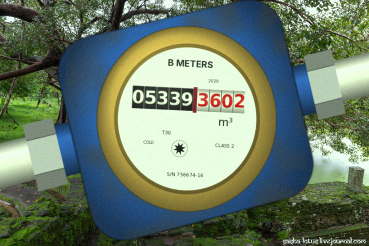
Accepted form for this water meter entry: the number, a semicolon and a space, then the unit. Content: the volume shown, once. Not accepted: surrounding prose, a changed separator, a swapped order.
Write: 5339.3602; m³
